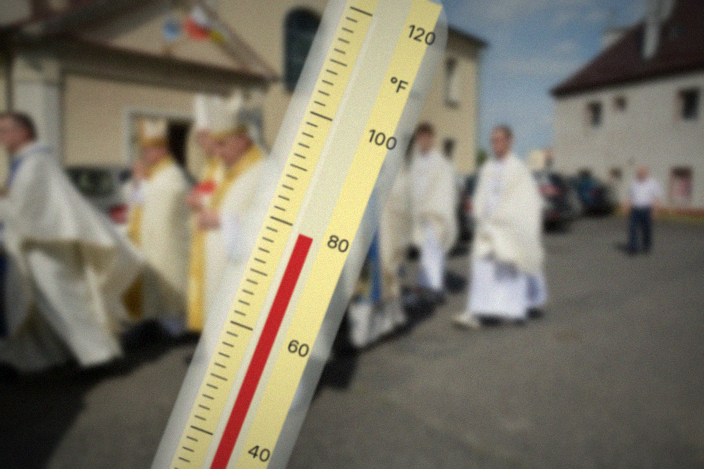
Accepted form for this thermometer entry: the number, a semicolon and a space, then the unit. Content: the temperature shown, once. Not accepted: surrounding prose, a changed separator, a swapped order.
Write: 79; °F
